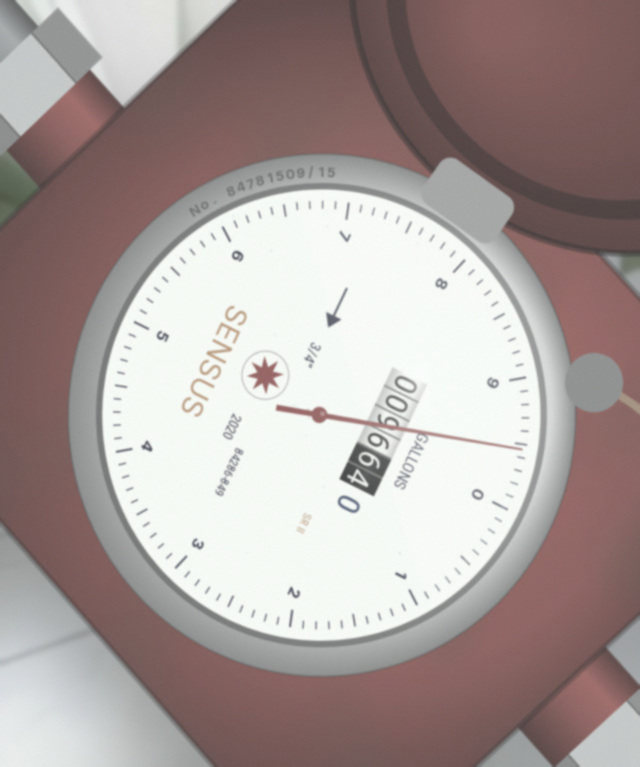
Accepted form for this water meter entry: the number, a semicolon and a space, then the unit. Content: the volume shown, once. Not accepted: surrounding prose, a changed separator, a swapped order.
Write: 96639.5; gal
